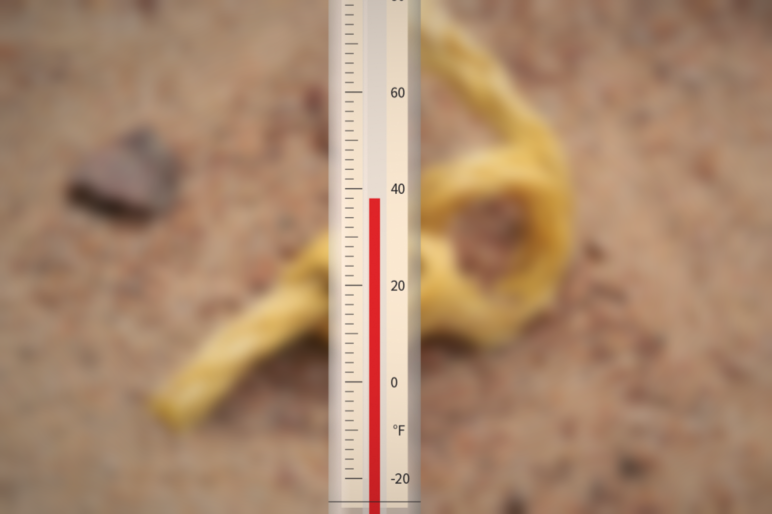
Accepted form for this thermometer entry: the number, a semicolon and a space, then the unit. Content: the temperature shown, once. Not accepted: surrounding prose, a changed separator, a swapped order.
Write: 38; °F
